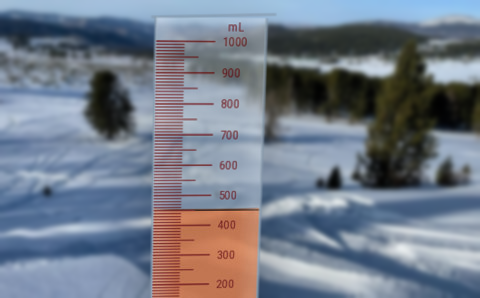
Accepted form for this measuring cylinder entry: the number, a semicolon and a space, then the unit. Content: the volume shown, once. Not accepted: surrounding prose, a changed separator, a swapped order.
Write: 450; mL
